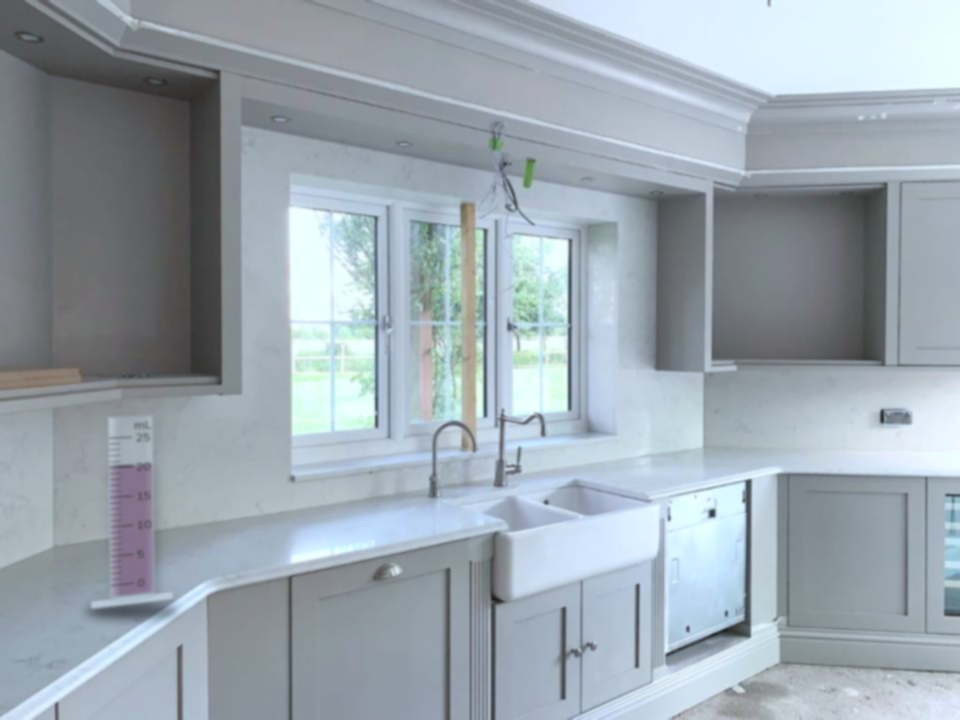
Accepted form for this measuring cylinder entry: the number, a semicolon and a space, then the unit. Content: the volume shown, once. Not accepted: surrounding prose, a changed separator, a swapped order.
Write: 20; mL
